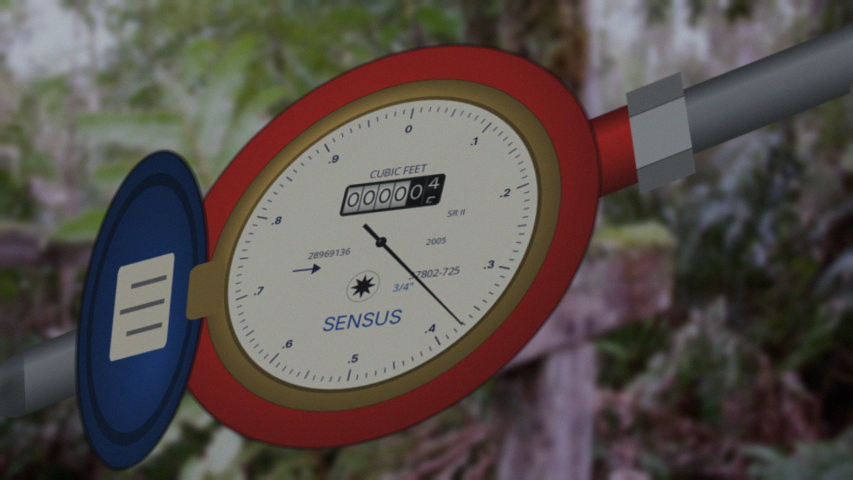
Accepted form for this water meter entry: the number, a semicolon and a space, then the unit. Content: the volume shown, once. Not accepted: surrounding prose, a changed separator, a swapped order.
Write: 4.37; ft³
